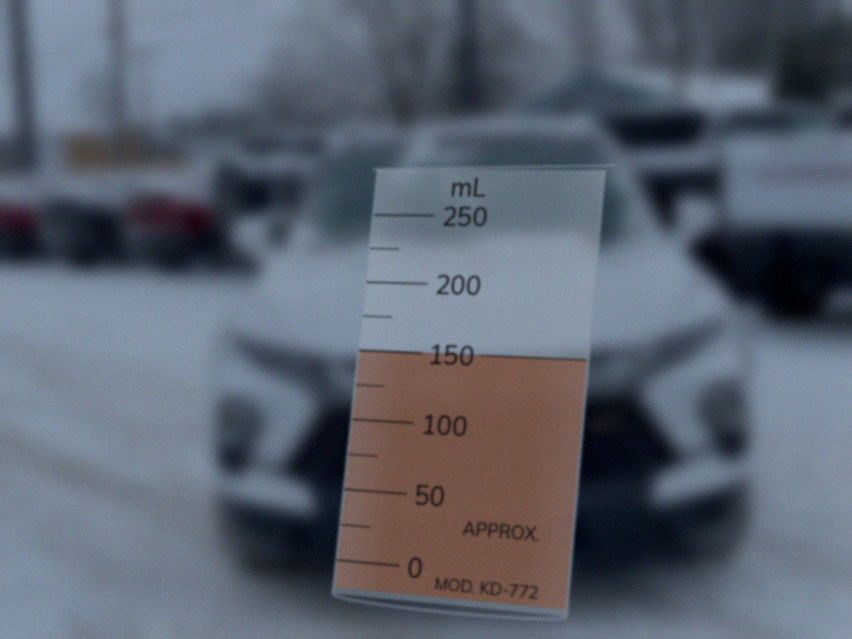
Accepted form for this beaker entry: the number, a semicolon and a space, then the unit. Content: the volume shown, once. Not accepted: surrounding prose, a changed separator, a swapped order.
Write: 150; mL
